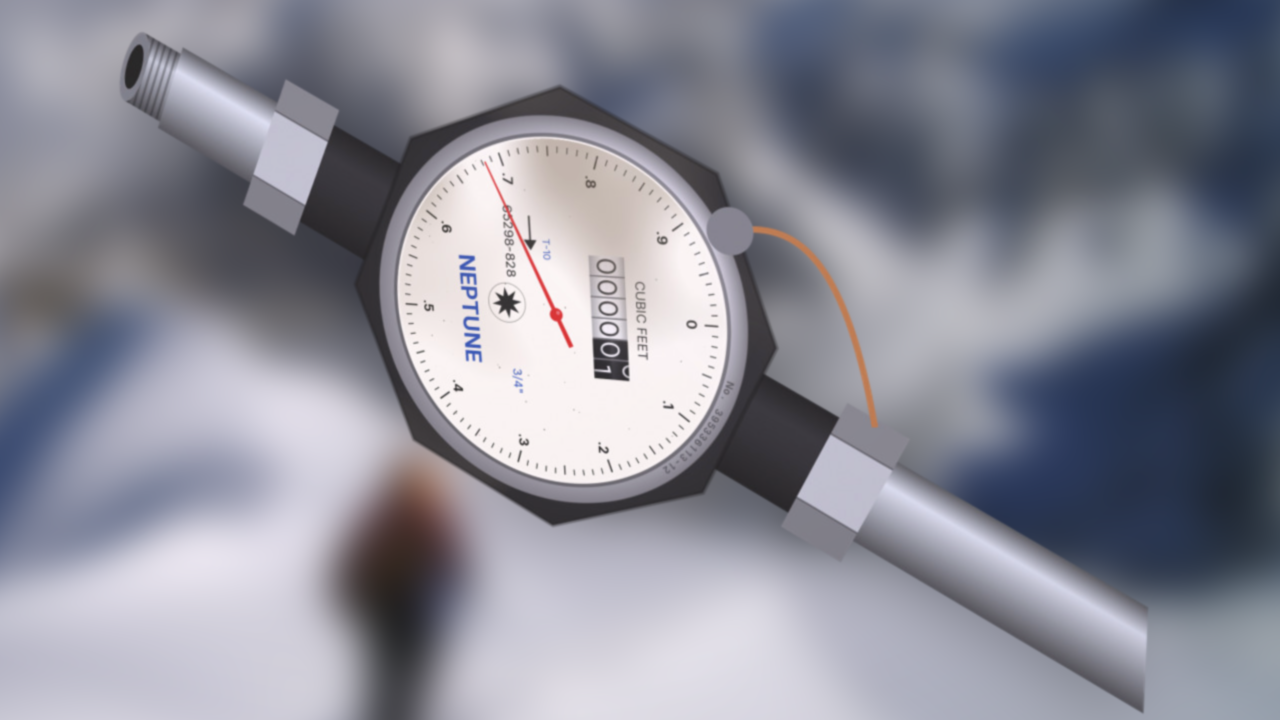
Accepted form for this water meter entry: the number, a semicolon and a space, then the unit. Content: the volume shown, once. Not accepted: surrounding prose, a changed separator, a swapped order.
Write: 0.68; ft³
